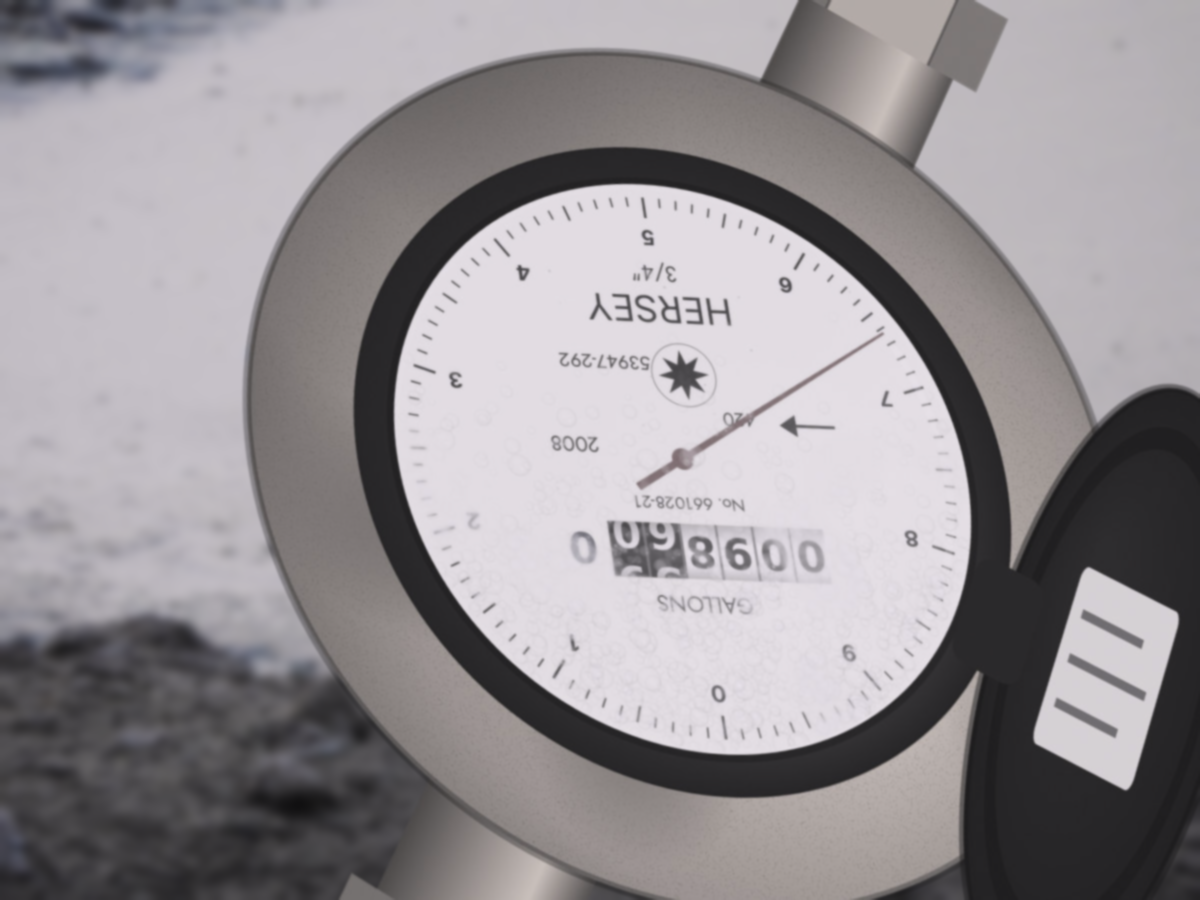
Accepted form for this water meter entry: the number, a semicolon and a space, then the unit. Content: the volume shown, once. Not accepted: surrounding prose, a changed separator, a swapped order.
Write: 98596.6; gal
